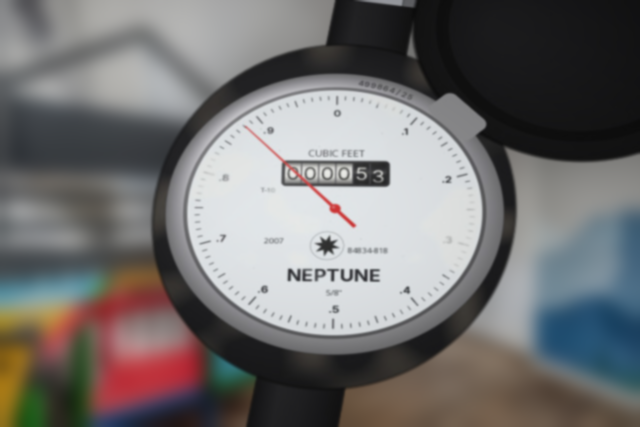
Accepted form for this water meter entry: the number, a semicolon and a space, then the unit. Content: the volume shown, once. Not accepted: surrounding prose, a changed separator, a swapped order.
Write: 52.88; ft³
